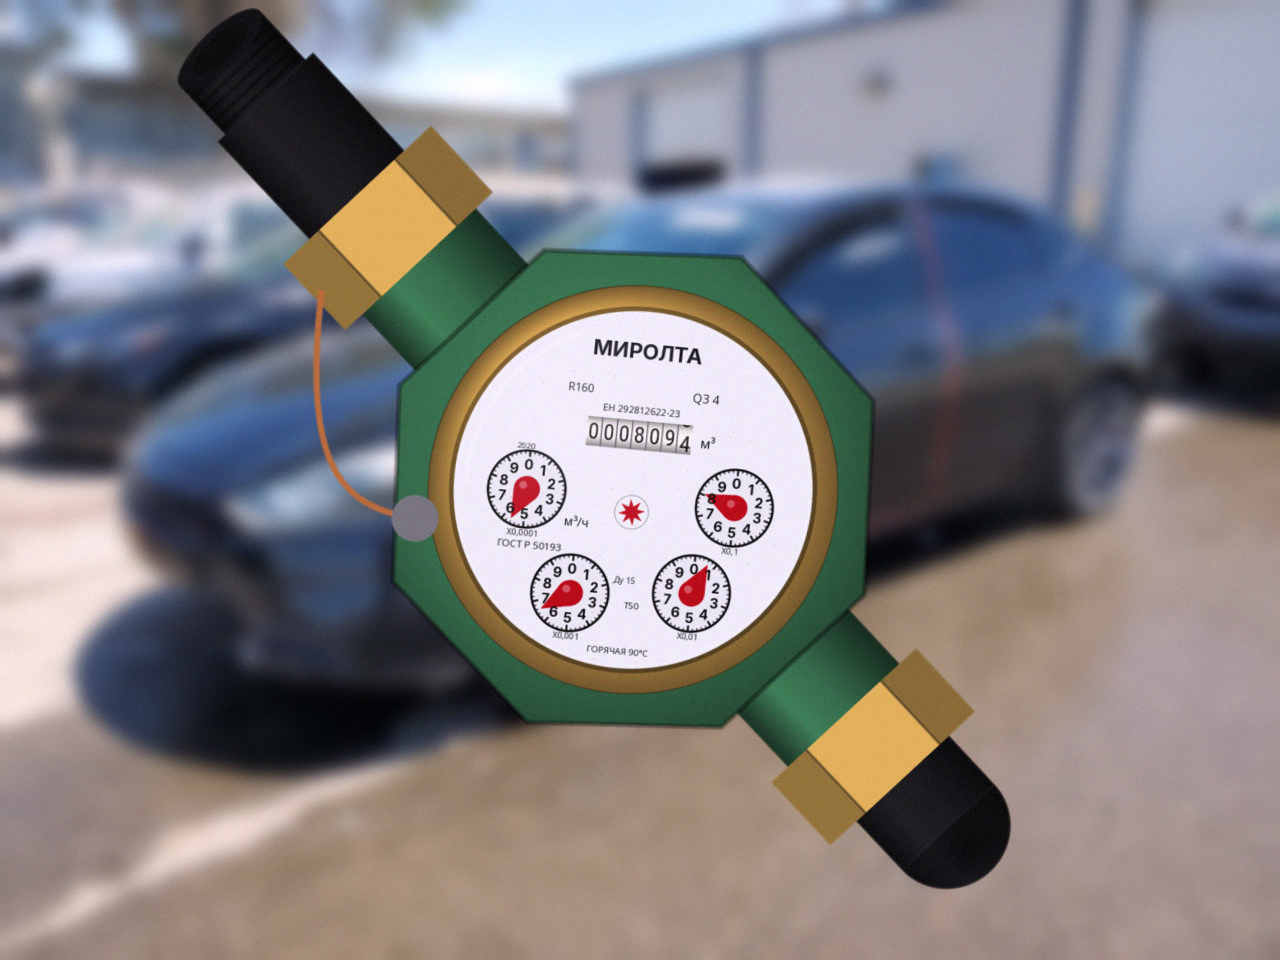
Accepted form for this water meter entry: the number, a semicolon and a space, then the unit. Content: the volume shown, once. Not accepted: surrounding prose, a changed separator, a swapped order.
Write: 8093.8065; m³
